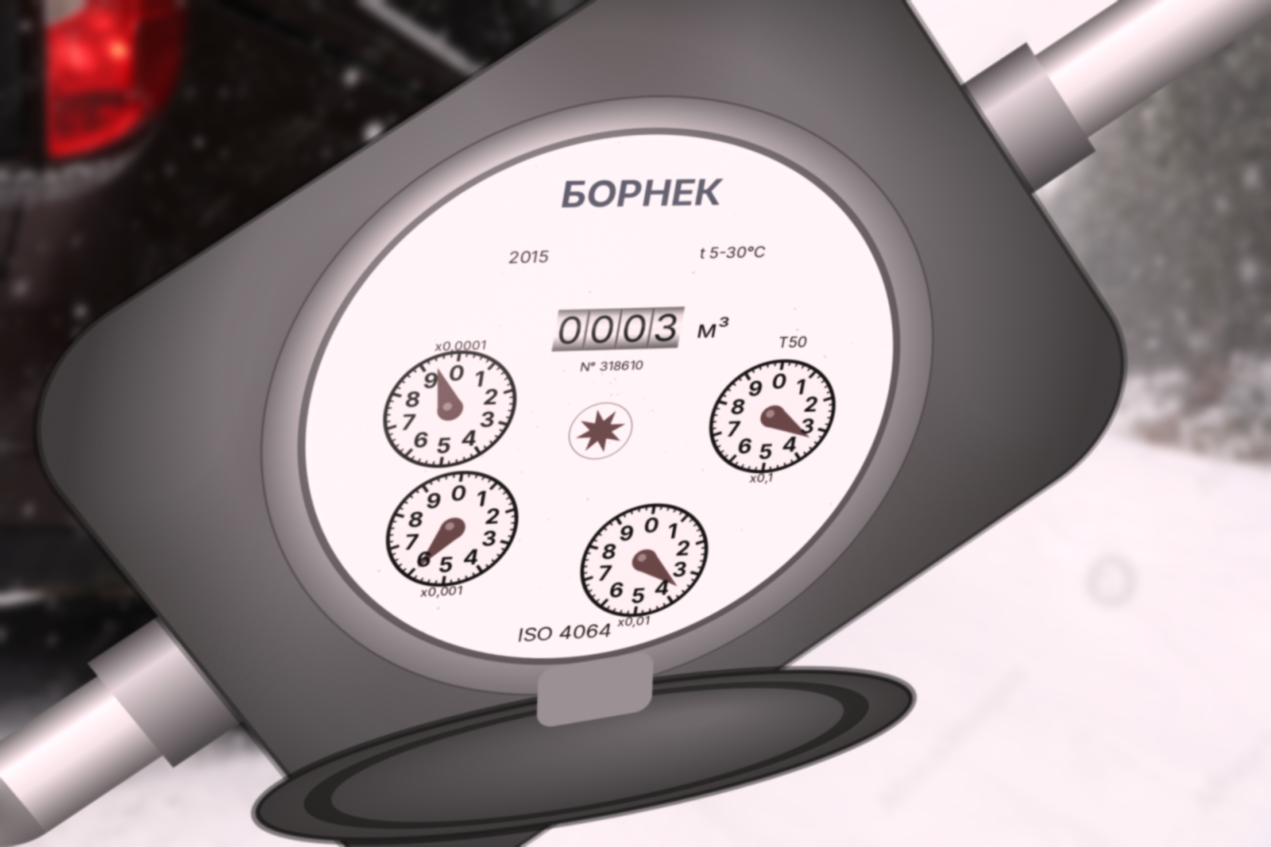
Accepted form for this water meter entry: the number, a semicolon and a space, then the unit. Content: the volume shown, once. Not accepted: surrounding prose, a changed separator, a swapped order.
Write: 3.3359; m³
